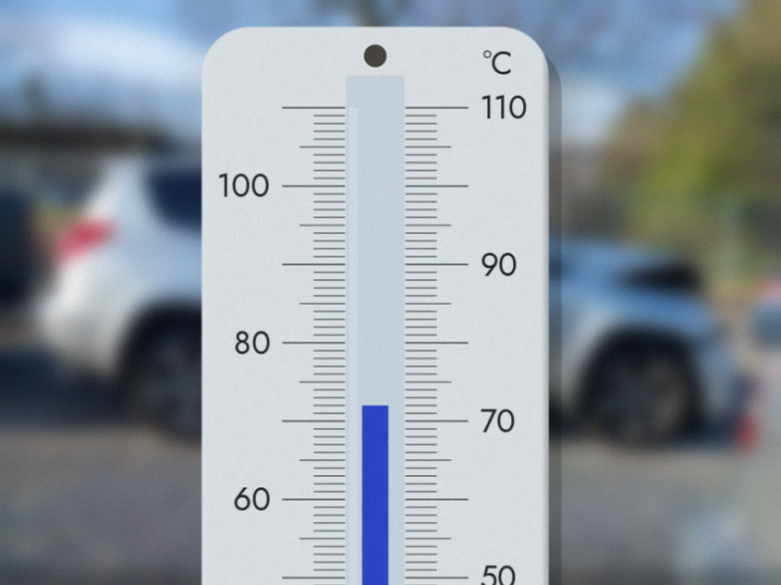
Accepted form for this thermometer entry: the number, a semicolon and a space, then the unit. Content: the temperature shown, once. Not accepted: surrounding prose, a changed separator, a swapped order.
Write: 72; °C
